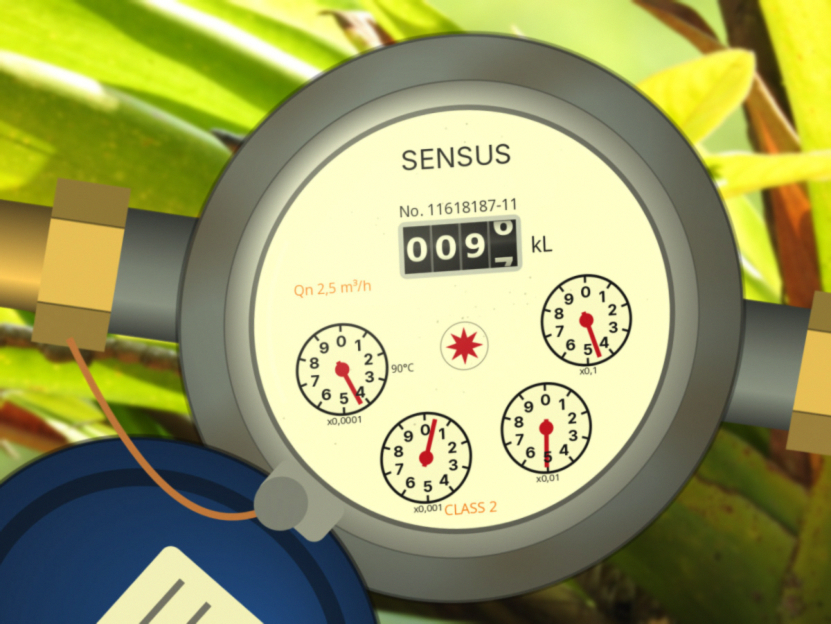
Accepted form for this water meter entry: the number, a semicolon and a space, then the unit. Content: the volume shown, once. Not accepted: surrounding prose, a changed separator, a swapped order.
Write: 96.4504; kL
